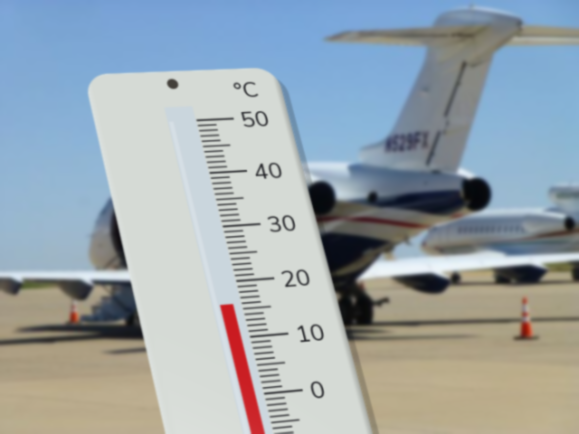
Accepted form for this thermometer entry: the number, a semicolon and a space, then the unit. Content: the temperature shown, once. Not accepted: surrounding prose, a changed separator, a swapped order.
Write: 16; °C
